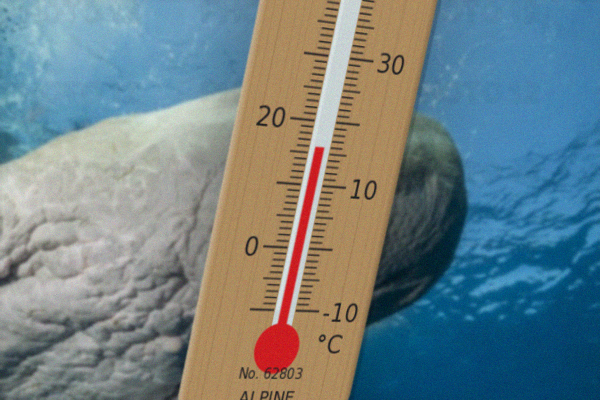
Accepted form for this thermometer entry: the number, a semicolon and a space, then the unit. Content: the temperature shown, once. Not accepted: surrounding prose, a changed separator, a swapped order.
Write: 16; °C
